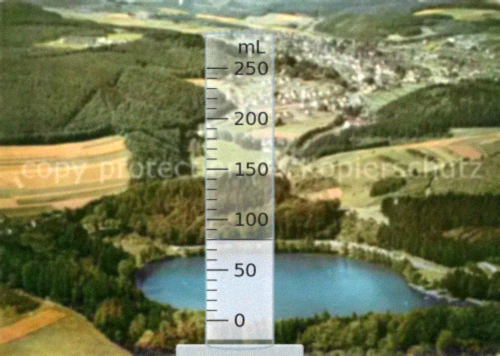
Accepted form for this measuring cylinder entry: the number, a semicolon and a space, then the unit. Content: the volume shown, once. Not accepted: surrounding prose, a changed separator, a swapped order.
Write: 80; mL
